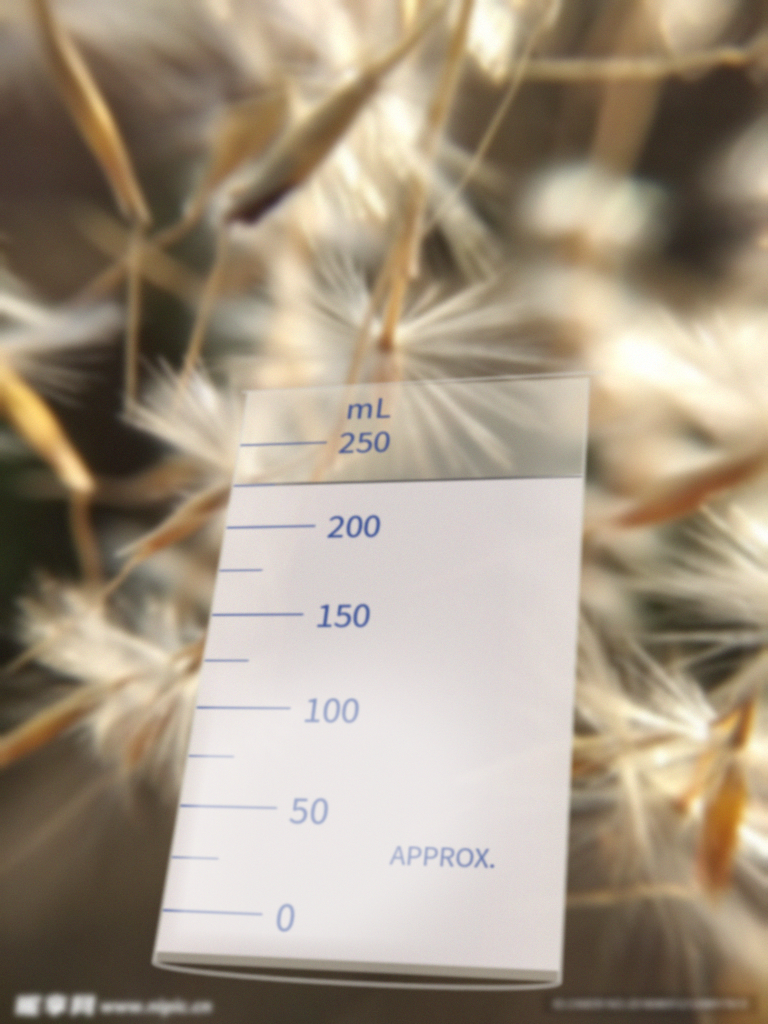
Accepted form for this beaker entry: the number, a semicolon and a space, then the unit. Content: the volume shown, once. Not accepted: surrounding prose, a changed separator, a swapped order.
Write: 225; mL
